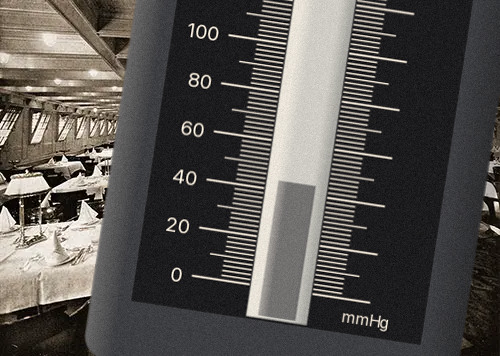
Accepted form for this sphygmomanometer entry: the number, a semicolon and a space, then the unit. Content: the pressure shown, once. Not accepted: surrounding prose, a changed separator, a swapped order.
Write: 44; mmHg
